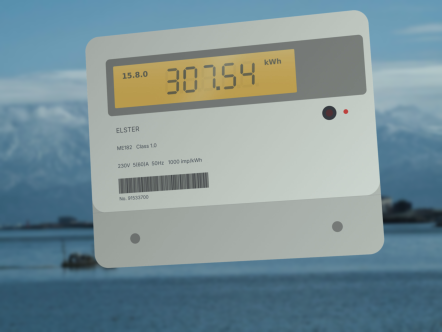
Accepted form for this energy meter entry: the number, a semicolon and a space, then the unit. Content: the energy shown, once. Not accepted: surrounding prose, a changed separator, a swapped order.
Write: 307.54; kWh
